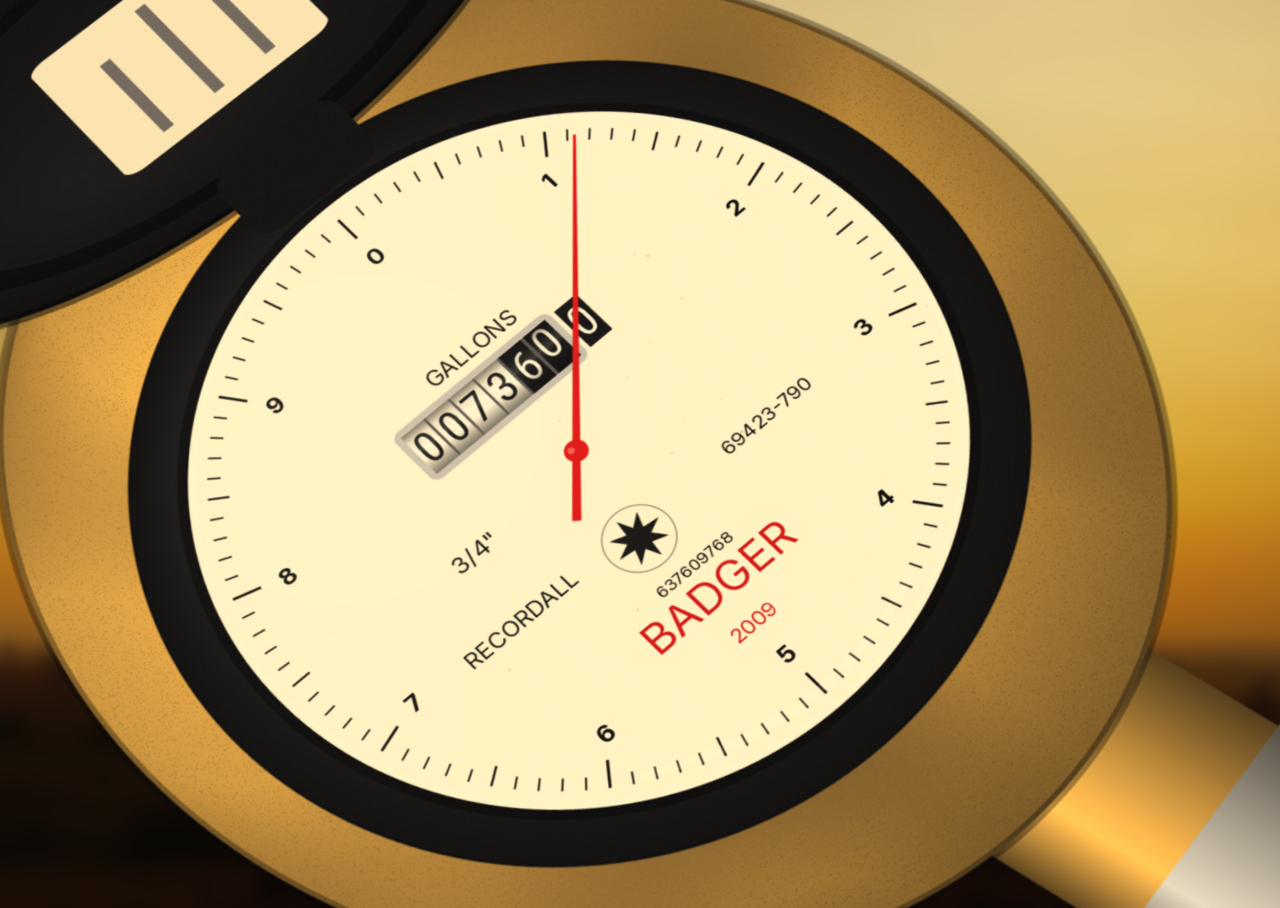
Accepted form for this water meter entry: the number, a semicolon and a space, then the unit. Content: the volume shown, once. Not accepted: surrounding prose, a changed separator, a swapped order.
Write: 73601.1; gal
